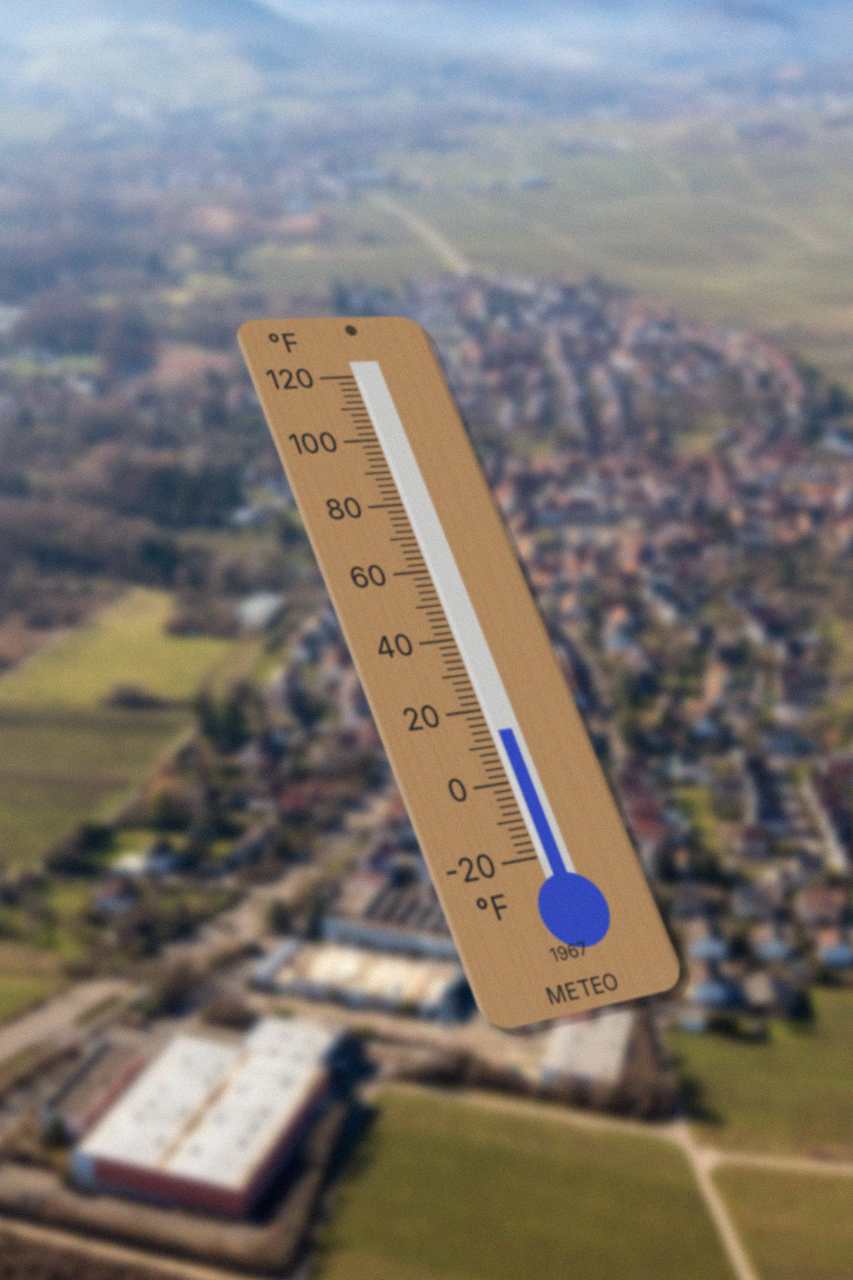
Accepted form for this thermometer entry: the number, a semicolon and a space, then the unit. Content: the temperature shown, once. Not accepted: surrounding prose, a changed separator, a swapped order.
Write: 14; °F
